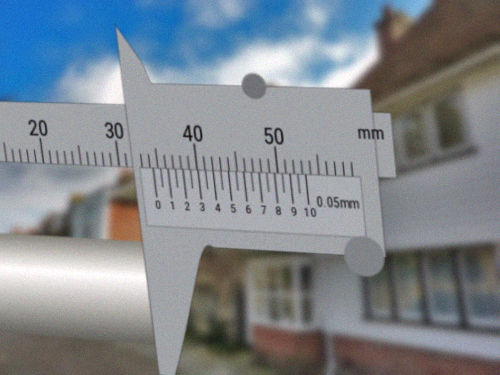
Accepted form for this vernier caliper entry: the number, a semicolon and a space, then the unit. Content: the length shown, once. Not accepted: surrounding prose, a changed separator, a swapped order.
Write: 34.4; mm
